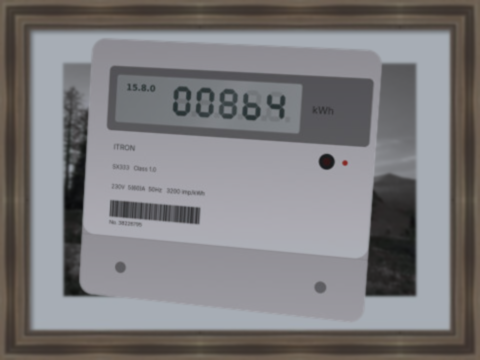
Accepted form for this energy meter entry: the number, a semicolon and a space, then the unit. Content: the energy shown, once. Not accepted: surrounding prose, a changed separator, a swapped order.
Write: 864; kWh
